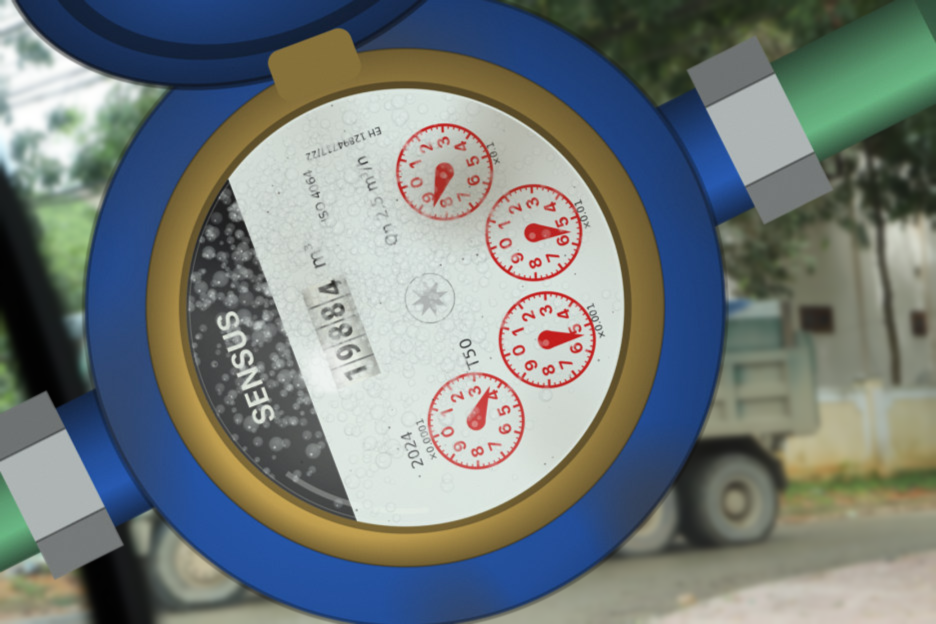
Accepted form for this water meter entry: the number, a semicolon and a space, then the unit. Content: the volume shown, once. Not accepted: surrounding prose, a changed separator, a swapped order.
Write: 19883.8553; m³
